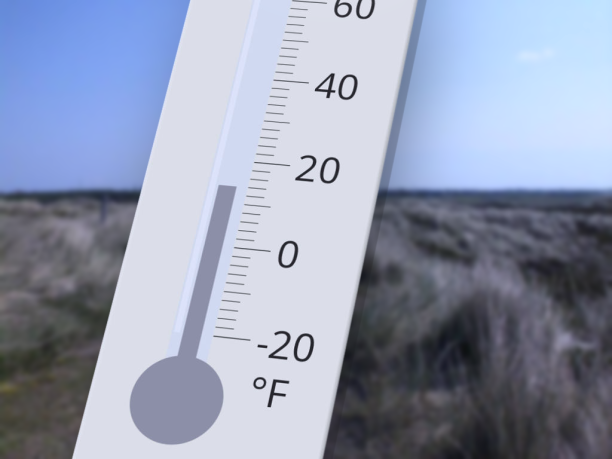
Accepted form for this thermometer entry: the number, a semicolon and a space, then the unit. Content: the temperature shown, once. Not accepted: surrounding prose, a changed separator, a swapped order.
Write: 14; °F
